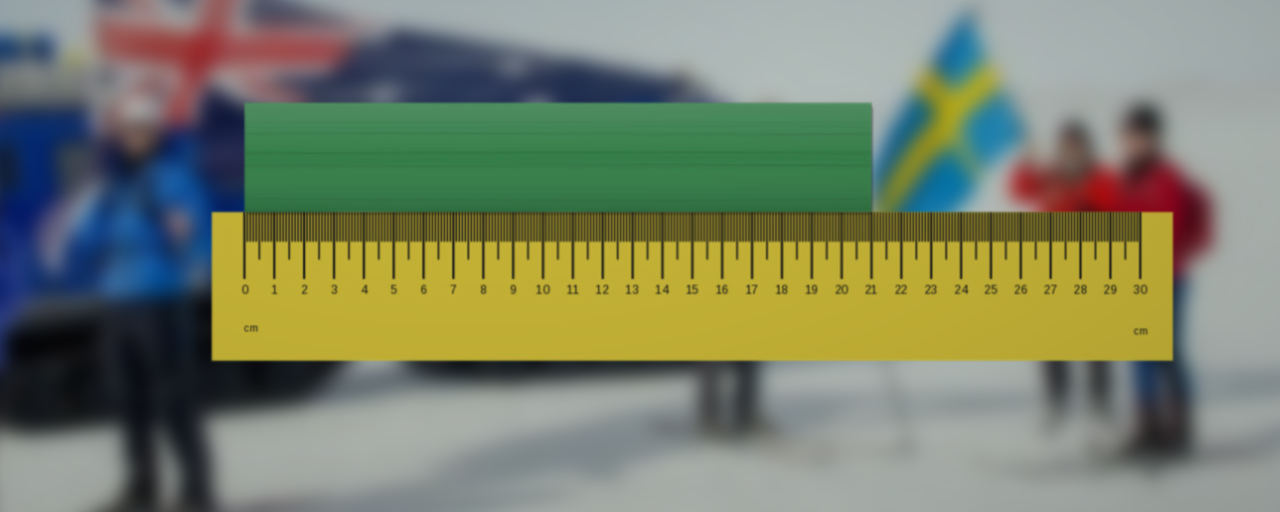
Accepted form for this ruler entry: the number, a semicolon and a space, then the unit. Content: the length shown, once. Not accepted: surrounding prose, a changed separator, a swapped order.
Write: 21; cm
